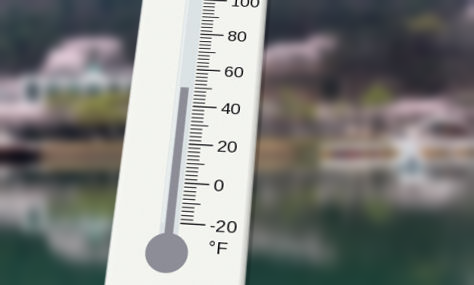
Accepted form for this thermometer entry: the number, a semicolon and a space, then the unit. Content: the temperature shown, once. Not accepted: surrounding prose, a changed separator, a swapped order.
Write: 50; °F
